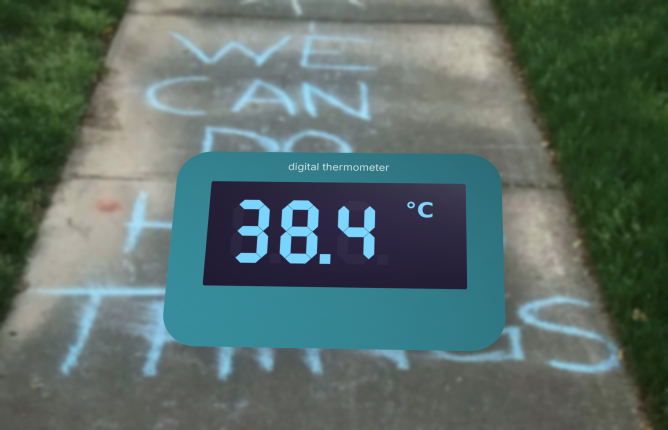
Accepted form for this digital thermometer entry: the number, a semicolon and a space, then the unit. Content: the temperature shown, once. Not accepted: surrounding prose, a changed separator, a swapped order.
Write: 38.4; °C
